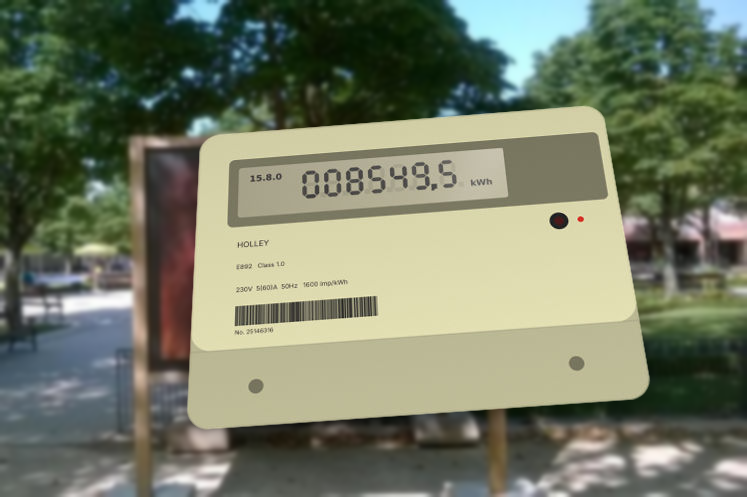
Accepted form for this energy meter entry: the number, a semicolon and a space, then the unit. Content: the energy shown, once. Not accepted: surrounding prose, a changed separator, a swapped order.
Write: 8549.5; kWh
